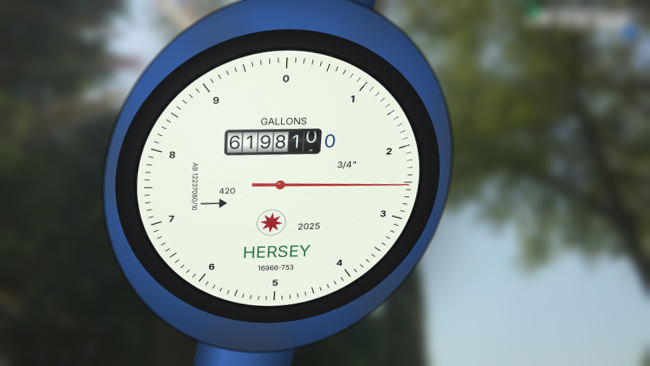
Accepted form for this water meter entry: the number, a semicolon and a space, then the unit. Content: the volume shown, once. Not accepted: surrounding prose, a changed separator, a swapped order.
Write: 6198102.5; gal
